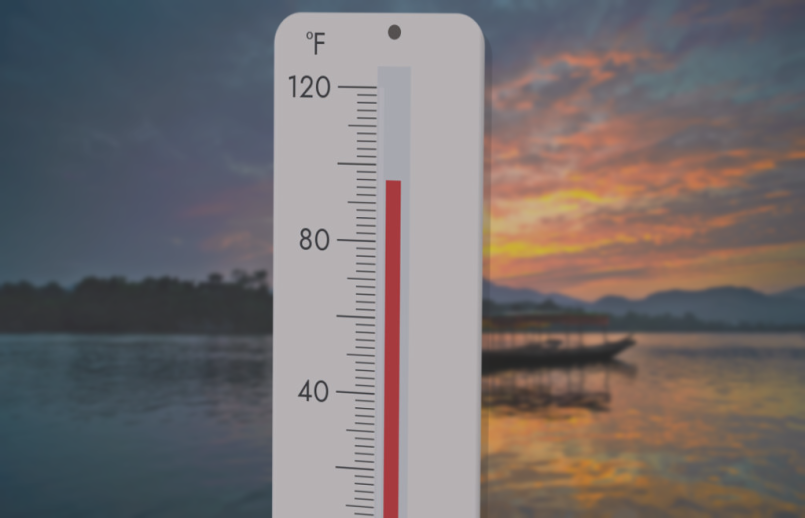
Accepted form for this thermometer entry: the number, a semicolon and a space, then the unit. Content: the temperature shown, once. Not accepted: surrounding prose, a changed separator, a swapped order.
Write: 96; °F
